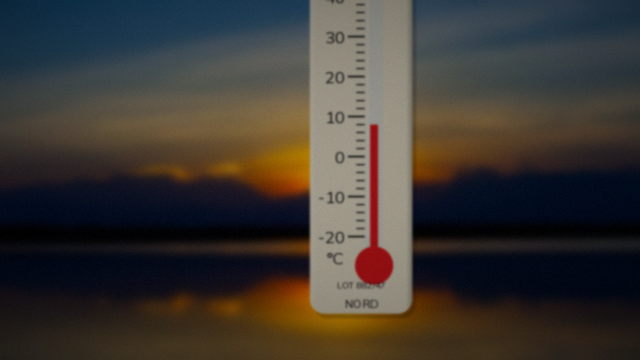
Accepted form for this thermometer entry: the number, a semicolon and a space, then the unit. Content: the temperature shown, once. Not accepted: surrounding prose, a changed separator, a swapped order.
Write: 8; °C
